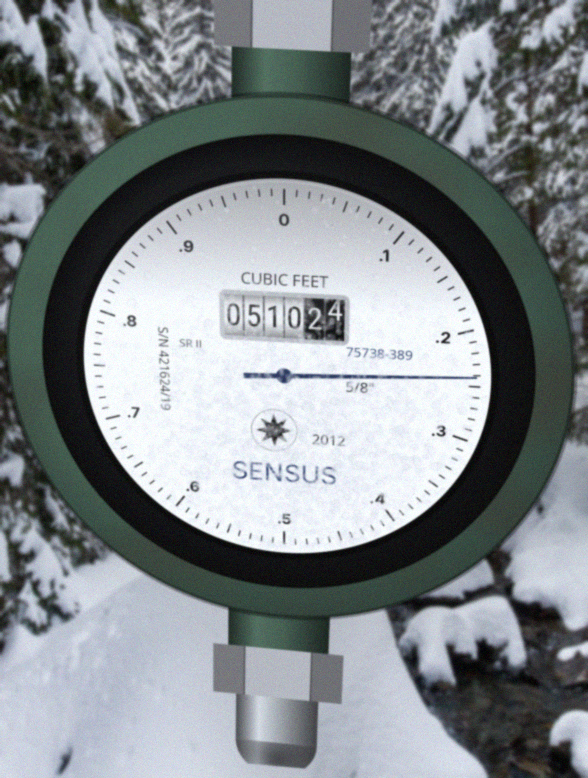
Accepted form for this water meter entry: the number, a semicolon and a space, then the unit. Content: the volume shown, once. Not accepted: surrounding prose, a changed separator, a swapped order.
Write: 51024.24; ft³
